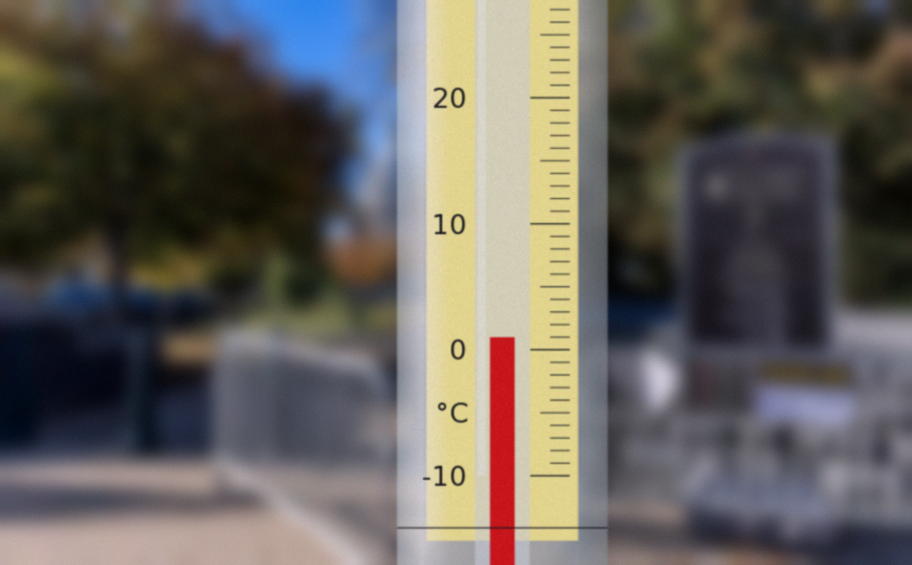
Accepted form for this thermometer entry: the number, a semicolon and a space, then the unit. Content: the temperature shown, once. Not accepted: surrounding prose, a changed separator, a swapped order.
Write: 1; °C
